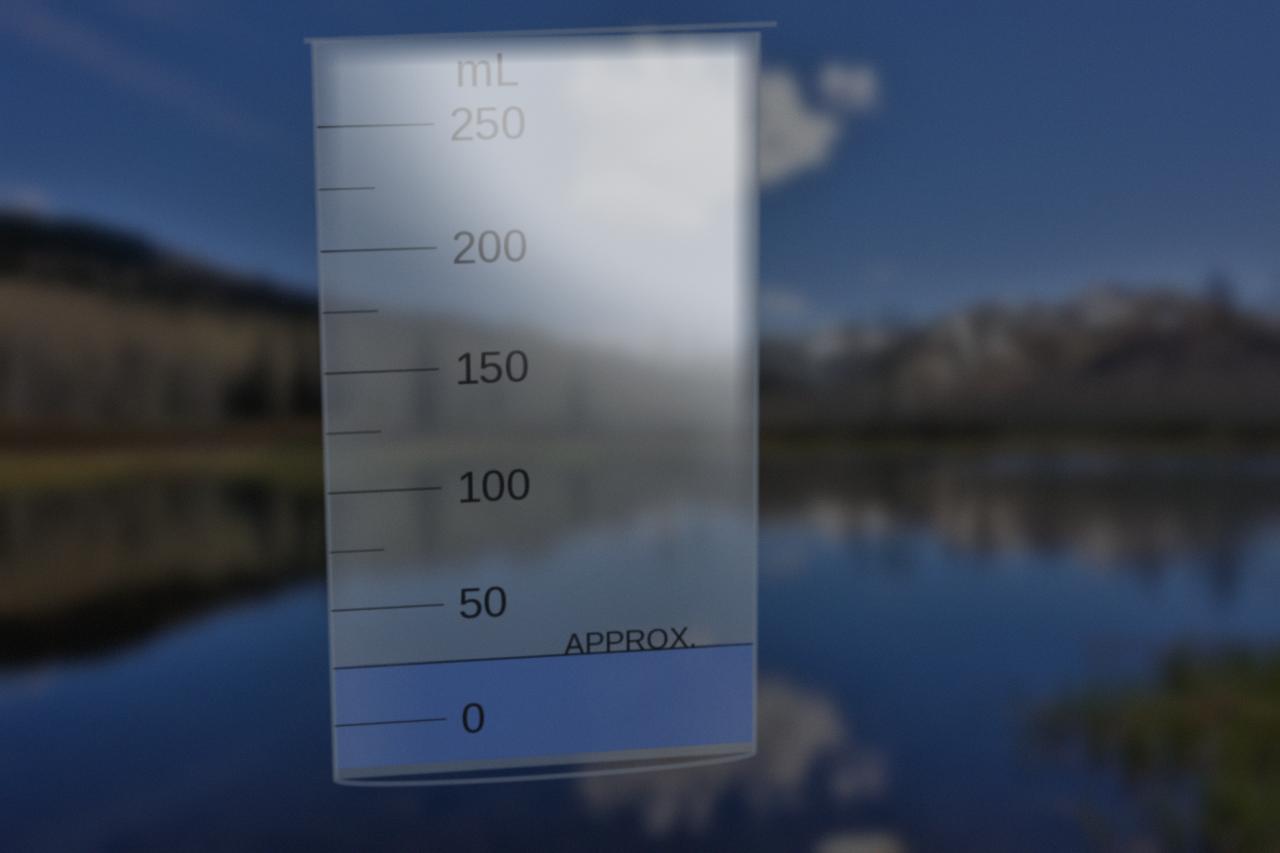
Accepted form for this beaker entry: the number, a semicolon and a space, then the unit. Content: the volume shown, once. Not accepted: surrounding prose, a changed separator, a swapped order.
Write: 25; mL
